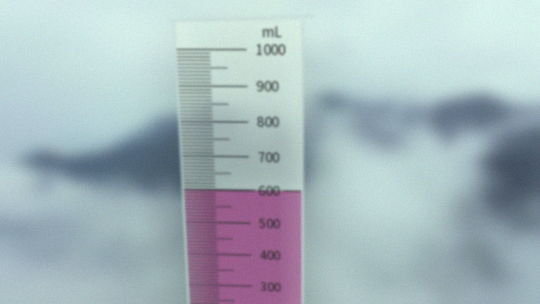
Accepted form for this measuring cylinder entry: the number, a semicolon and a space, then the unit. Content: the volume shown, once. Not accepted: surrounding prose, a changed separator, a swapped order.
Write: 600; mL
